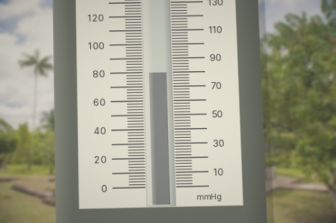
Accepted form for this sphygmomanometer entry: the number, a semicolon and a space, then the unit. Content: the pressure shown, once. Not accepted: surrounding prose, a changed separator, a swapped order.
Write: 80; mmHg
